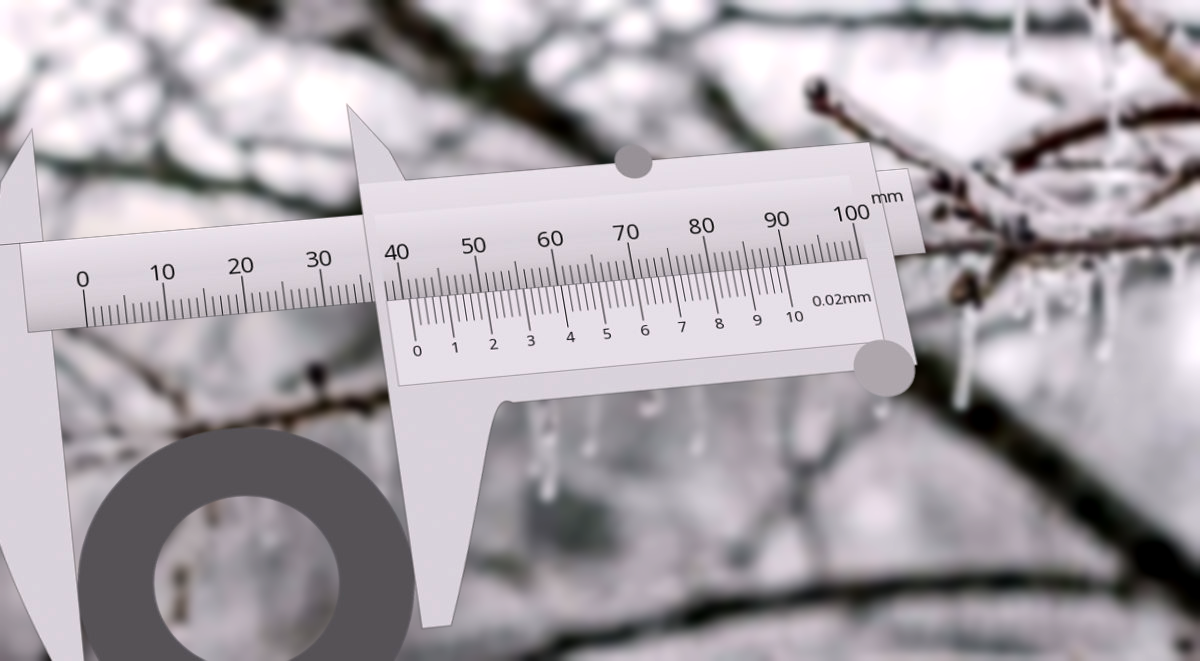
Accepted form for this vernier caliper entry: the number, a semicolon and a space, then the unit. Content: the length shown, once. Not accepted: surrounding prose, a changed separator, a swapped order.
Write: 40.8; mm
